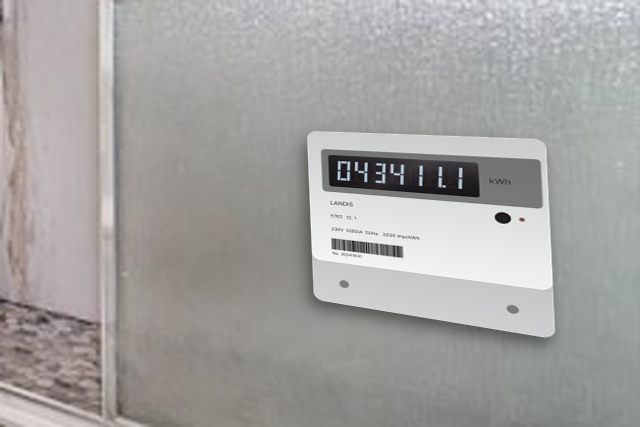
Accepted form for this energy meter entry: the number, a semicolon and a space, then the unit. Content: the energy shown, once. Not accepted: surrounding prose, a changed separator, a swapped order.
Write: 43411.1; kWh
